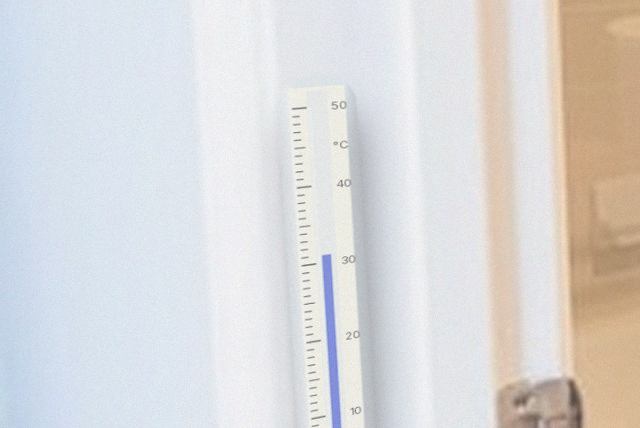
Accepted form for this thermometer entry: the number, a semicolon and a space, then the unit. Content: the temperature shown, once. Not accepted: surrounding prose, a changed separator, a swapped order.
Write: 31; °C
